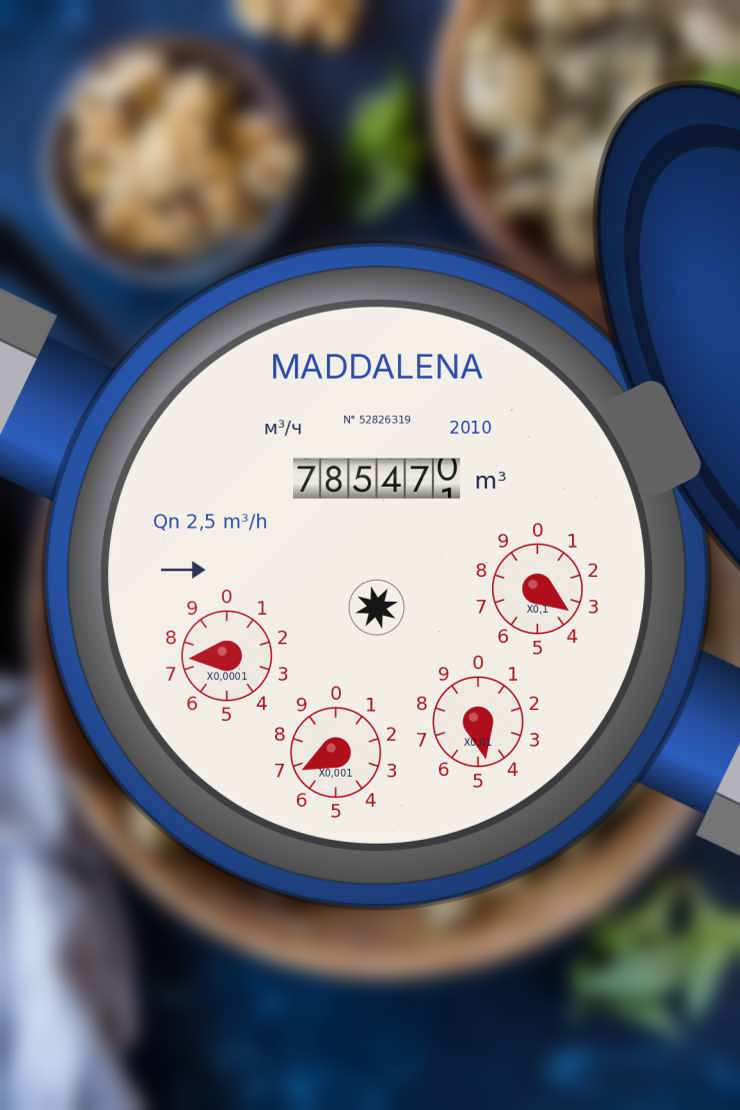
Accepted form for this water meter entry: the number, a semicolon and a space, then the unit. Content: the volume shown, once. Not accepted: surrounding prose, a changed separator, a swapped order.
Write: 785470.3467; m³
